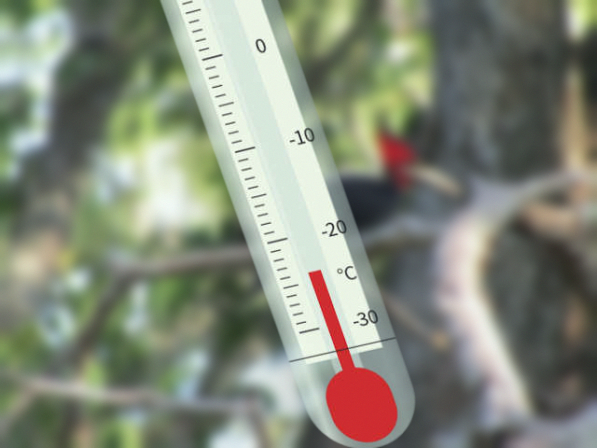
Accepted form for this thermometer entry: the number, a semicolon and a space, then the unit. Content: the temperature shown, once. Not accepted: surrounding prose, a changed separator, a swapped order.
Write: -24; °C
